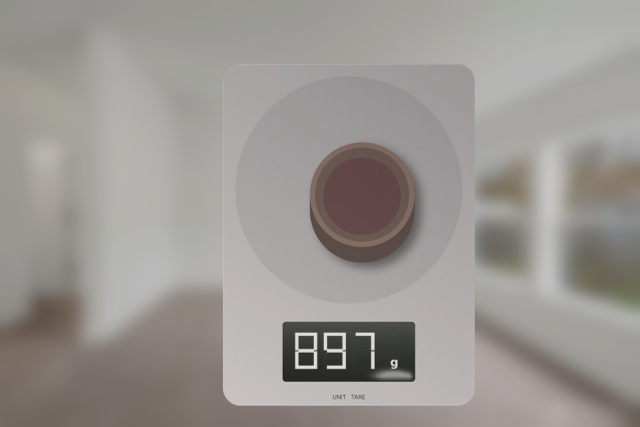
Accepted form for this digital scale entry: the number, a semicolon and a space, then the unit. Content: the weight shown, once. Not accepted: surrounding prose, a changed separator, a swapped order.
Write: 897; g
